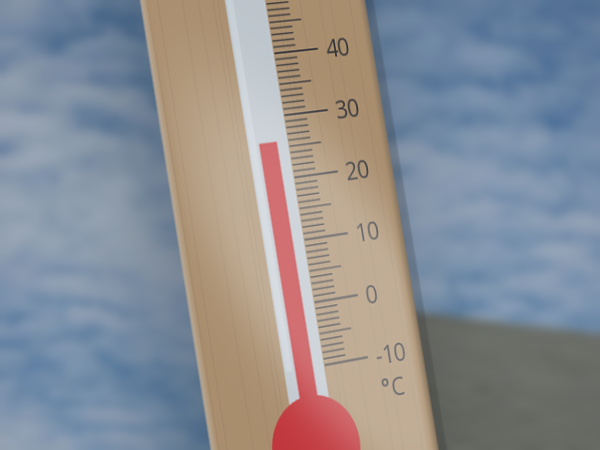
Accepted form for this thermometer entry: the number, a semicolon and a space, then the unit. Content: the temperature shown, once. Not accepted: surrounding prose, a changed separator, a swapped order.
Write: 26; °C
